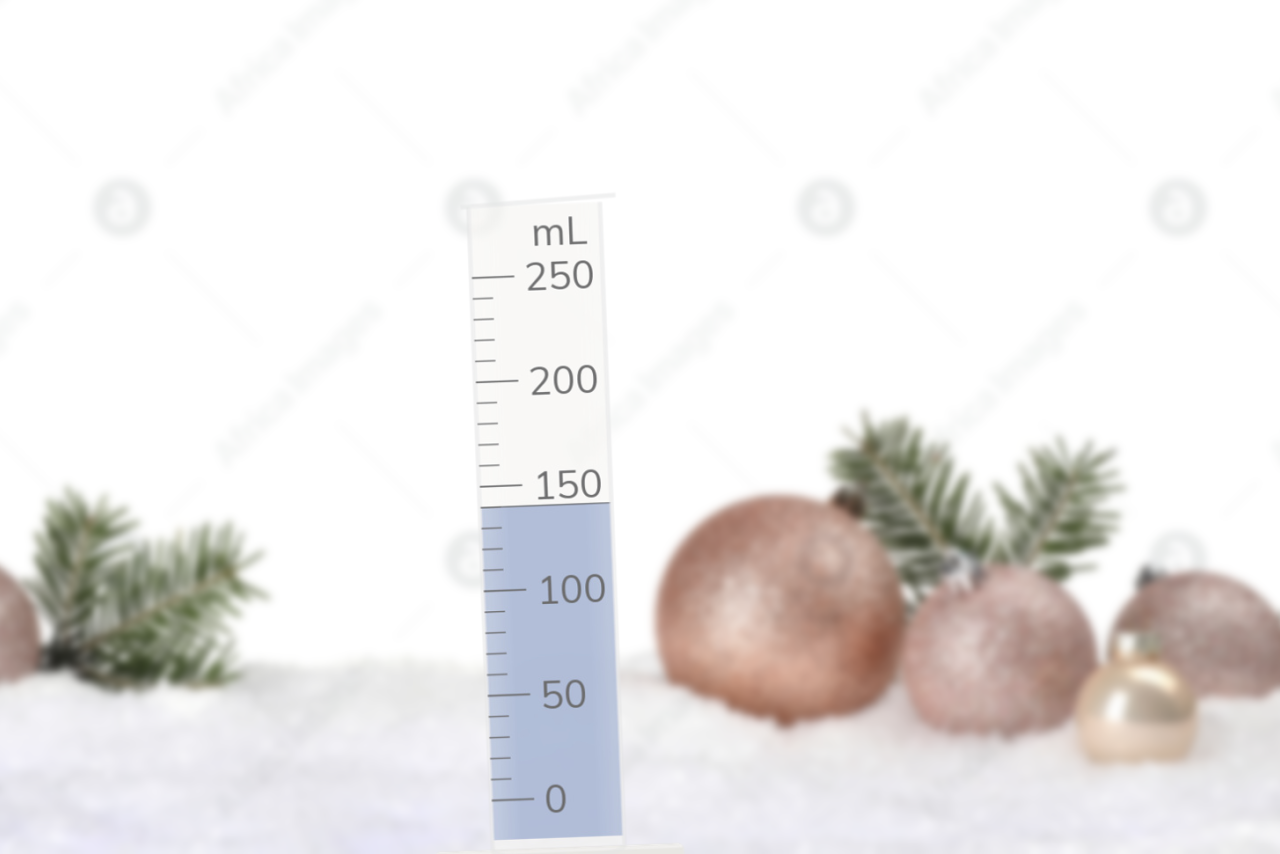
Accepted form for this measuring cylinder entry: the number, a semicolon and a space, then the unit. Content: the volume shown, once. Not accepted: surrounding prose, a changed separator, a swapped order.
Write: 140; mL
